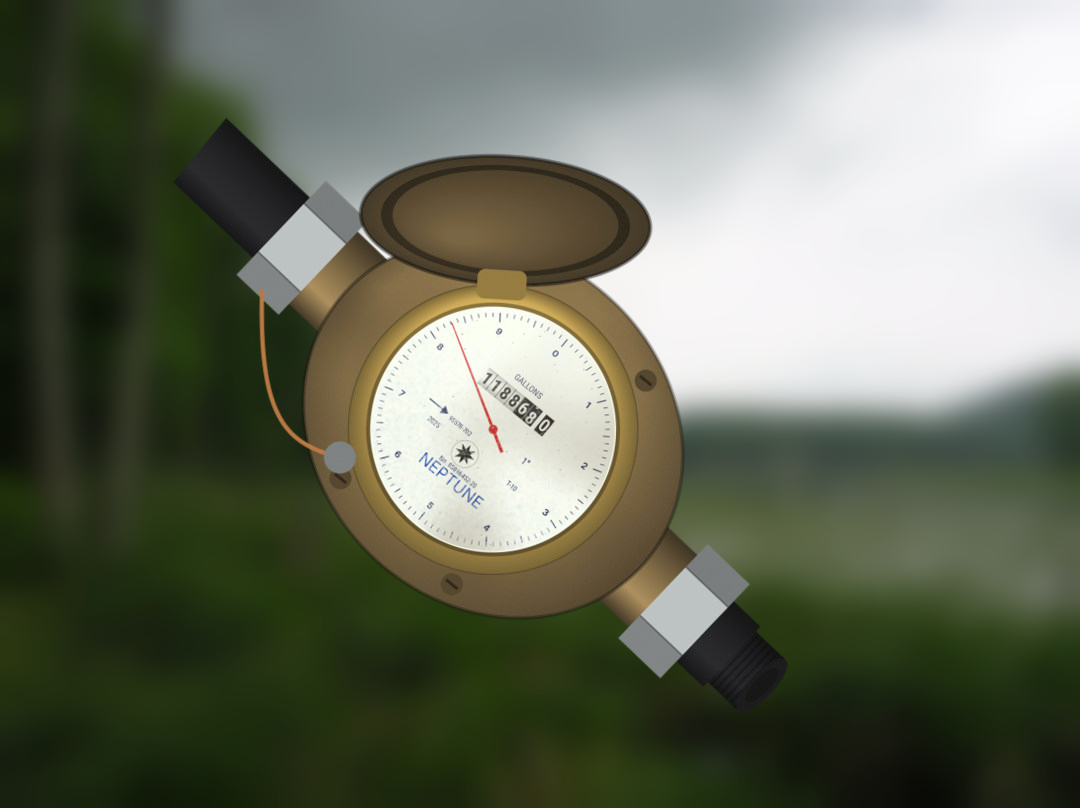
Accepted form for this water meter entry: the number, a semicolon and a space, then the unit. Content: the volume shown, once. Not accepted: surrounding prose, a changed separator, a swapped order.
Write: 1188678.3; gal
